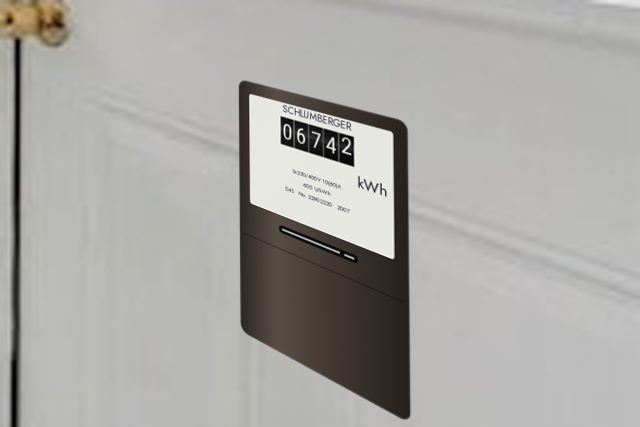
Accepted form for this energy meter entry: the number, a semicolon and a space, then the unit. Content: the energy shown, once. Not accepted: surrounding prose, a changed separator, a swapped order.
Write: 6742; kWh
